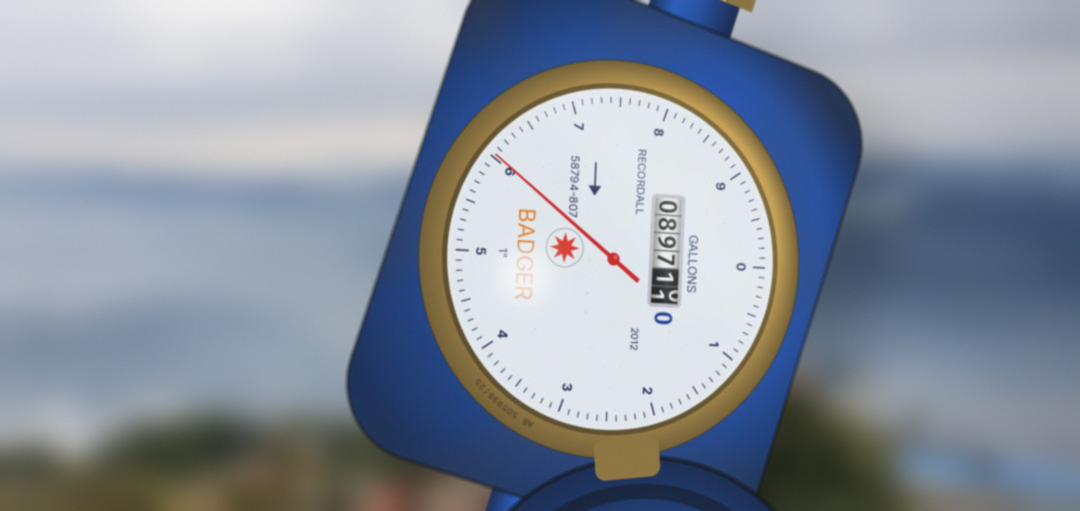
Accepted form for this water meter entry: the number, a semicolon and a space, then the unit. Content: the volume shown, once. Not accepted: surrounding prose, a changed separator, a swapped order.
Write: 897106.0; gal
